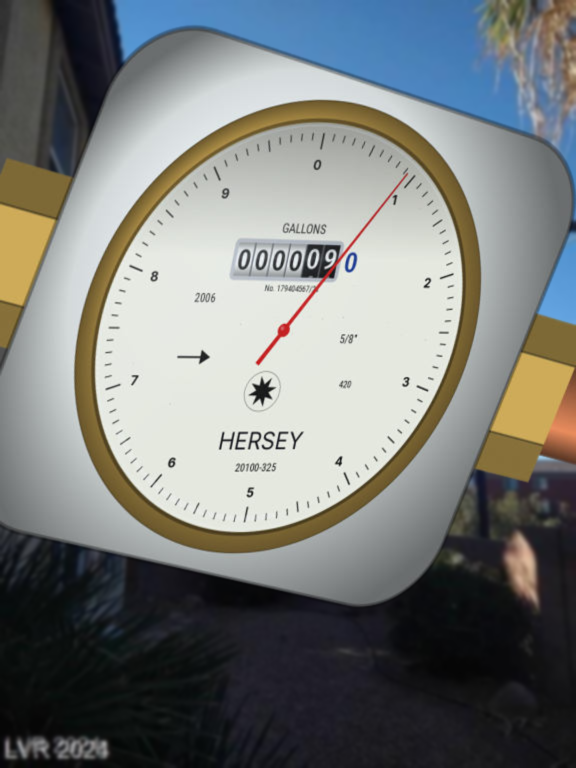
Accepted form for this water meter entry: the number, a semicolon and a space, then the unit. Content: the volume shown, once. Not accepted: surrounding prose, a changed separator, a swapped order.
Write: 90.9; gal
